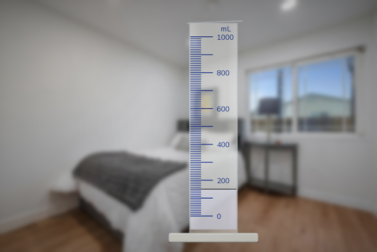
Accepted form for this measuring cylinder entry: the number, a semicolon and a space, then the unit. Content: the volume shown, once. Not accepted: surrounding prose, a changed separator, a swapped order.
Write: 150; mL
